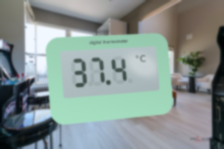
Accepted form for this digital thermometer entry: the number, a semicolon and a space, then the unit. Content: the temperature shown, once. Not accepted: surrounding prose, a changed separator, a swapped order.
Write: 37.4; °C
